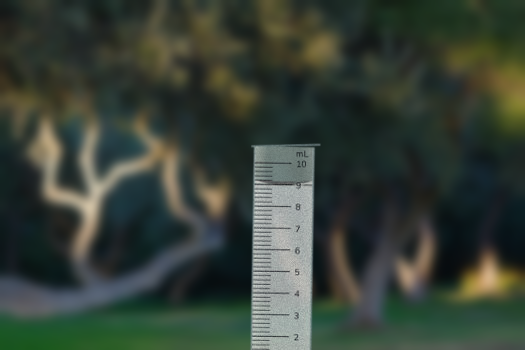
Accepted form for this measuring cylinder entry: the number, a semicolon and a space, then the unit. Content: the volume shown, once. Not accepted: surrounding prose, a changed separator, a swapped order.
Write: 9; mL
